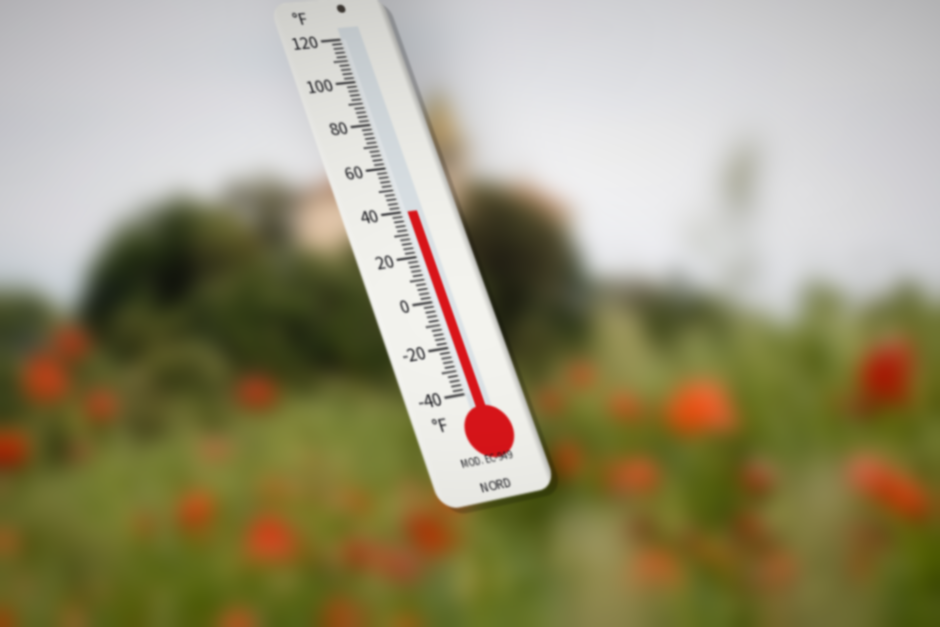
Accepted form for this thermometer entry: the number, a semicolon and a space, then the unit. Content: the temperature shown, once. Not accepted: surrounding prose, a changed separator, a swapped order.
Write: 40; °F
